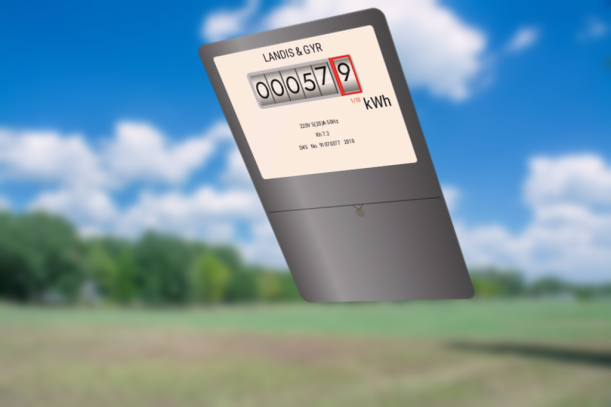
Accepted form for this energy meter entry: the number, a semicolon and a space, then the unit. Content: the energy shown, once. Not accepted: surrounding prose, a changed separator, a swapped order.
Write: 57.9; kWh
